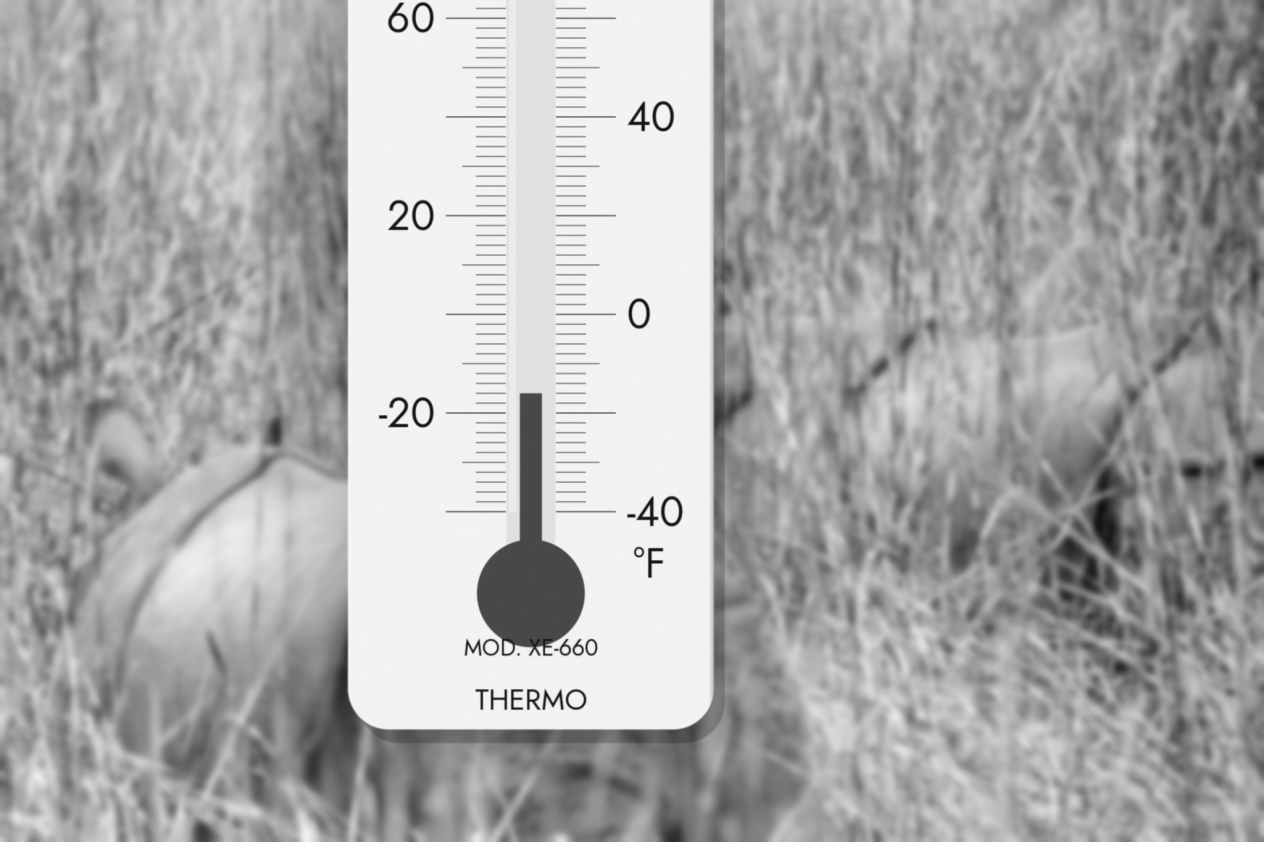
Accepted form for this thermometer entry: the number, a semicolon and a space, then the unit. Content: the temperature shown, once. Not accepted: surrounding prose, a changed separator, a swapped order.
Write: -16; °F
